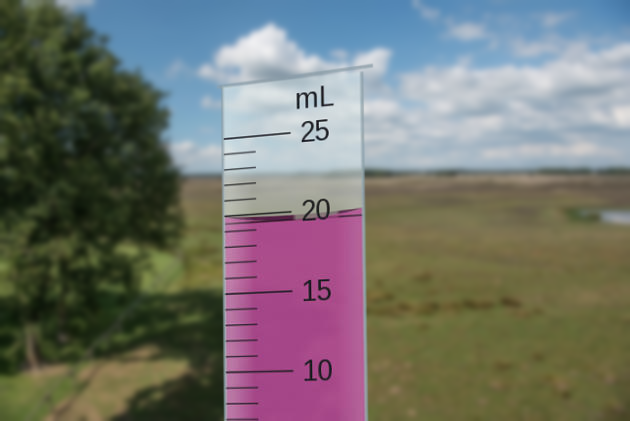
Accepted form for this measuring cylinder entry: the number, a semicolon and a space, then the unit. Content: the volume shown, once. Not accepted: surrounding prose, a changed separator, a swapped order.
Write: 19.5; mL
